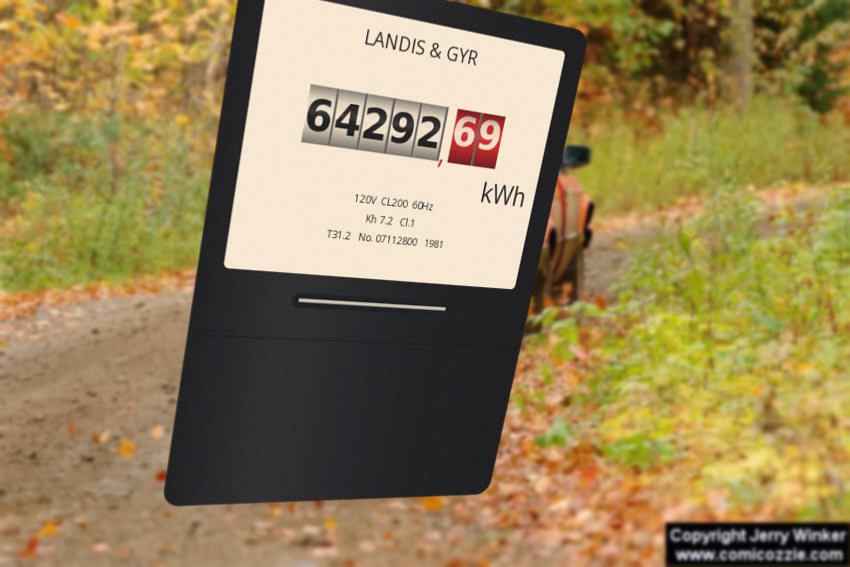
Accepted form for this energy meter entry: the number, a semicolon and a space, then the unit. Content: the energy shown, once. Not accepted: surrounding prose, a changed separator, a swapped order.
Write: 64292.69; kWh
